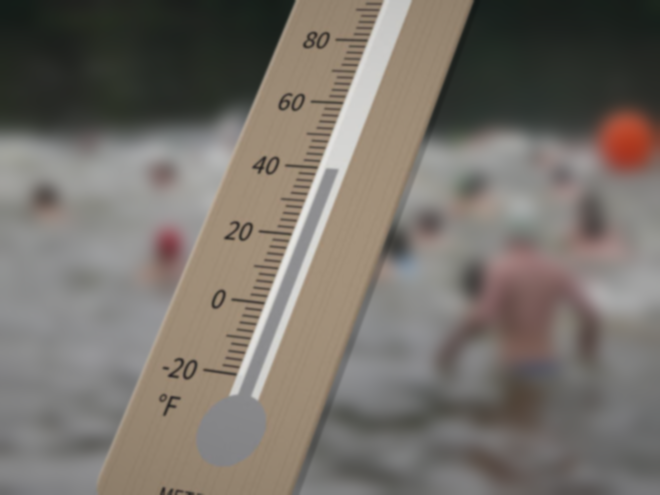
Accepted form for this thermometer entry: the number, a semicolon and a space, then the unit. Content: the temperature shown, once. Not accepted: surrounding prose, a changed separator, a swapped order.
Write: 40; °F
